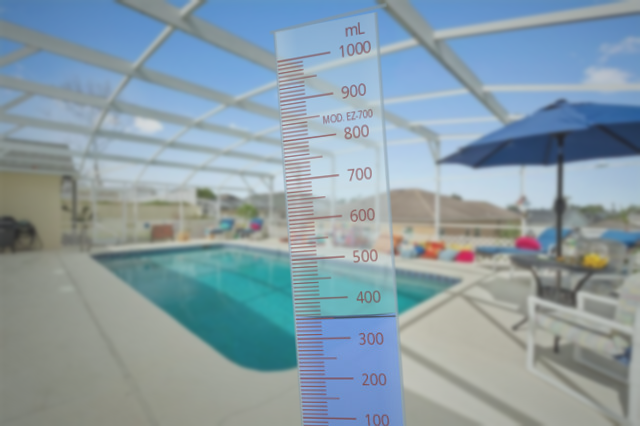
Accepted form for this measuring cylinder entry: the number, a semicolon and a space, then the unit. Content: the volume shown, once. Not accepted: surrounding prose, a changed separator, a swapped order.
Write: 350; mL
